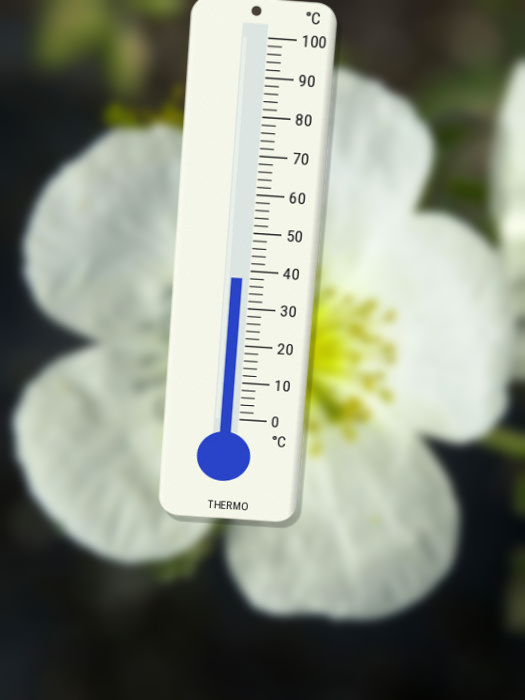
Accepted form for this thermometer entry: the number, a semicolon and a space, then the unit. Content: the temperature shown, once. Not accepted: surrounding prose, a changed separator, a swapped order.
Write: 38; °C
